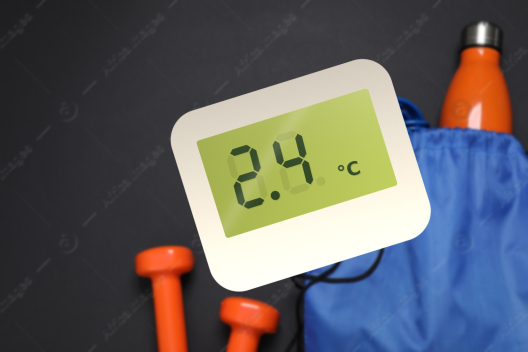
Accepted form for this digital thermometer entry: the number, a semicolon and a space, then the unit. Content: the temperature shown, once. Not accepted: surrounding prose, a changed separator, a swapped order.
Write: 2.4; °C
